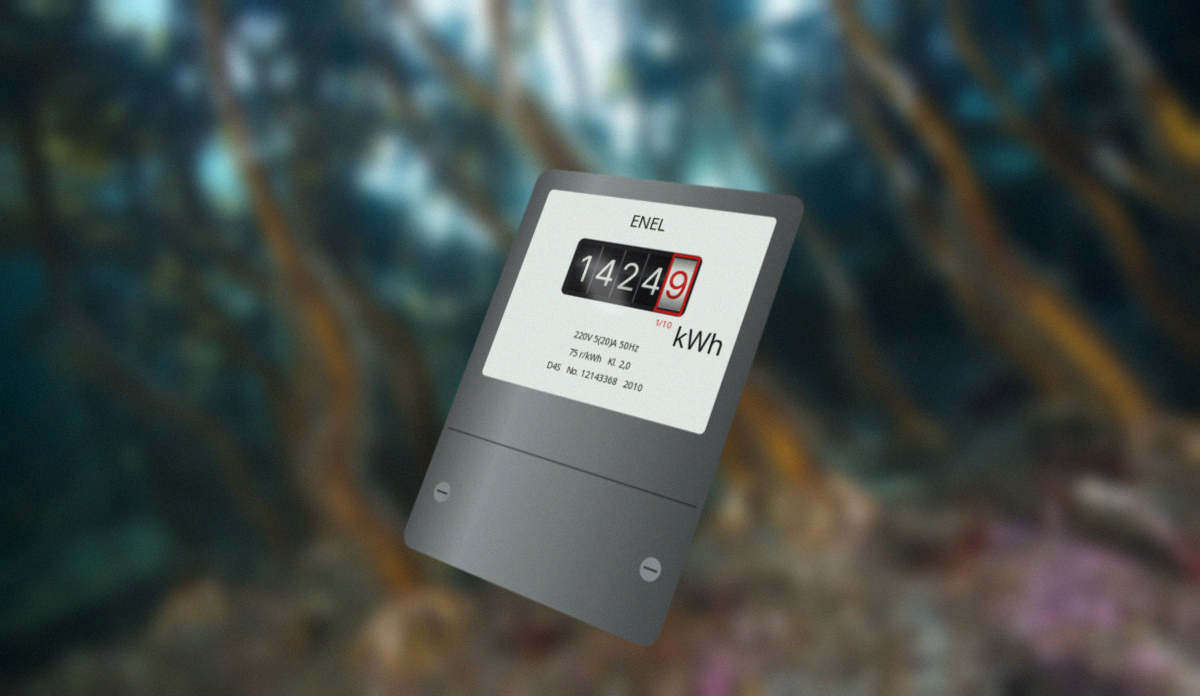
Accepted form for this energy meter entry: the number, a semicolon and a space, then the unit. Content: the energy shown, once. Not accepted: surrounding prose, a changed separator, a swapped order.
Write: 1424.9; kWh
